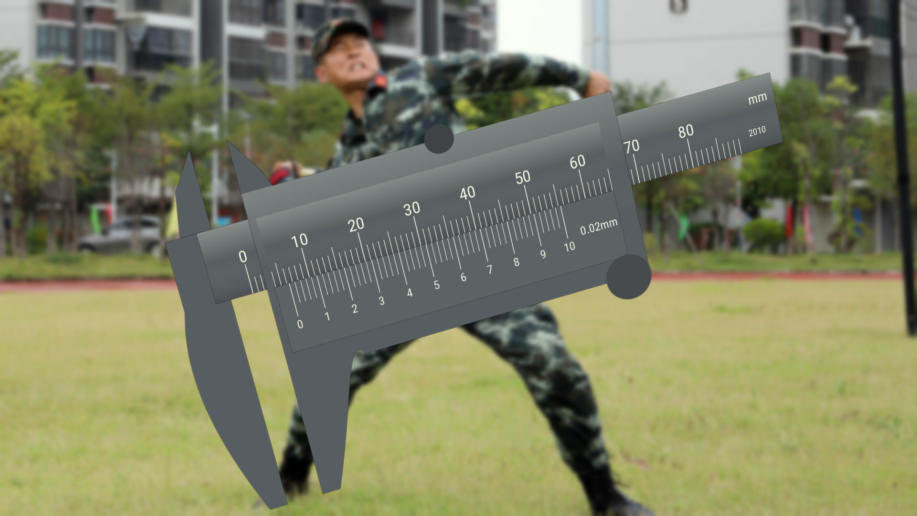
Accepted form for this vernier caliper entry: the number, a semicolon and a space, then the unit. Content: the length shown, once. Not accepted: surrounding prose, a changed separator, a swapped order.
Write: 6.4; mm
